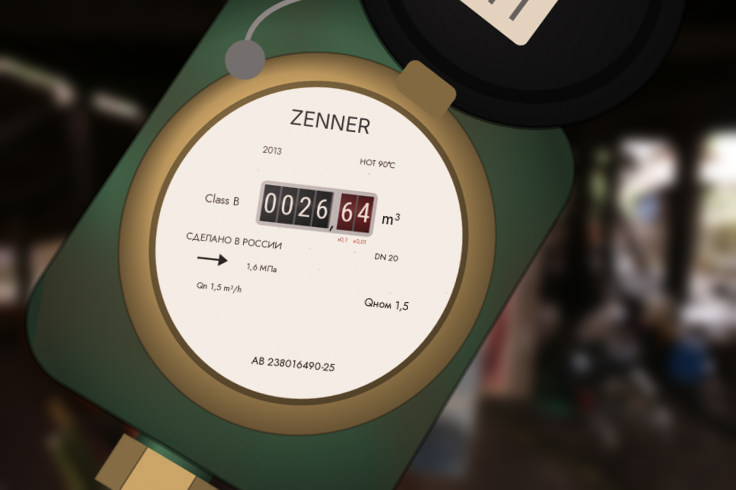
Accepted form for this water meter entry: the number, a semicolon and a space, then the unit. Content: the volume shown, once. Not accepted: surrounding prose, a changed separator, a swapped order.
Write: 26.64; m³
